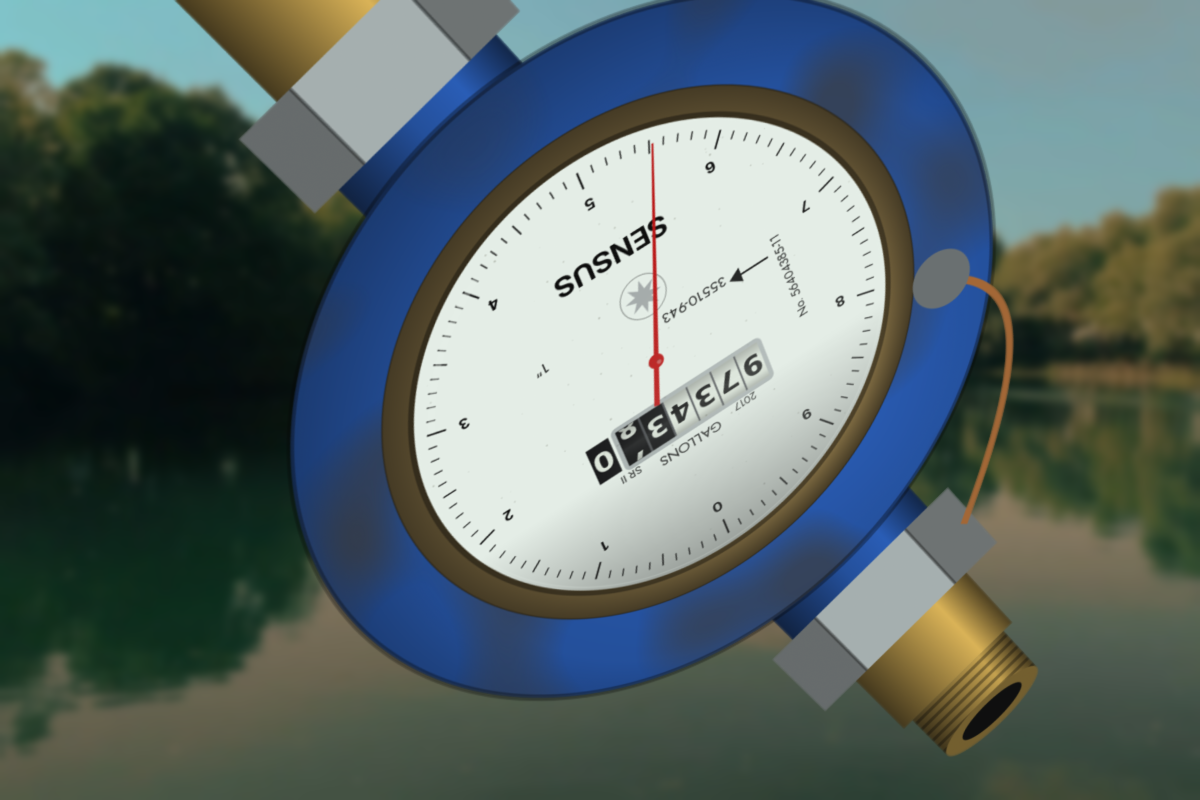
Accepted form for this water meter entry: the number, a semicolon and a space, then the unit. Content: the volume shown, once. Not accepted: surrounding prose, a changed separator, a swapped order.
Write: 9734375.5; gal
